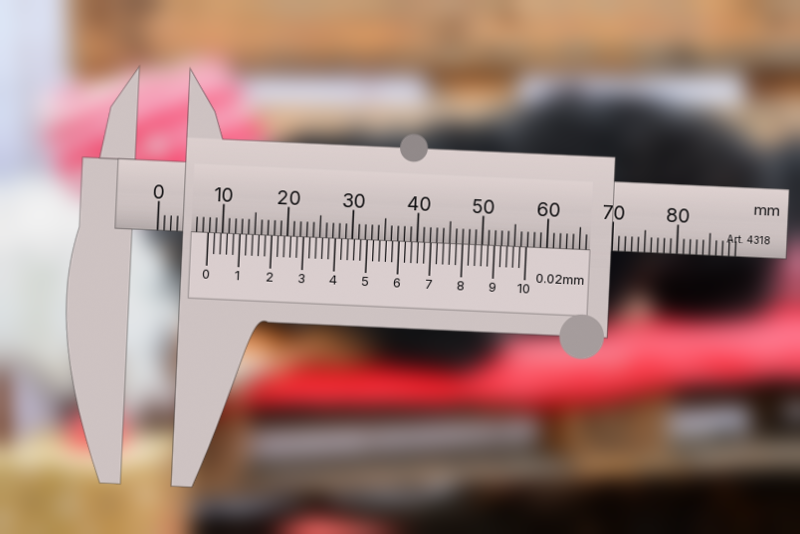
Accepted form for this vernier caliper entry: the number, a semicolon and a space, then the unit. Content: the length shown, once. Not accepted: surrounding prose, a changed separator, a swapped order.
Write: 7.8; mm
